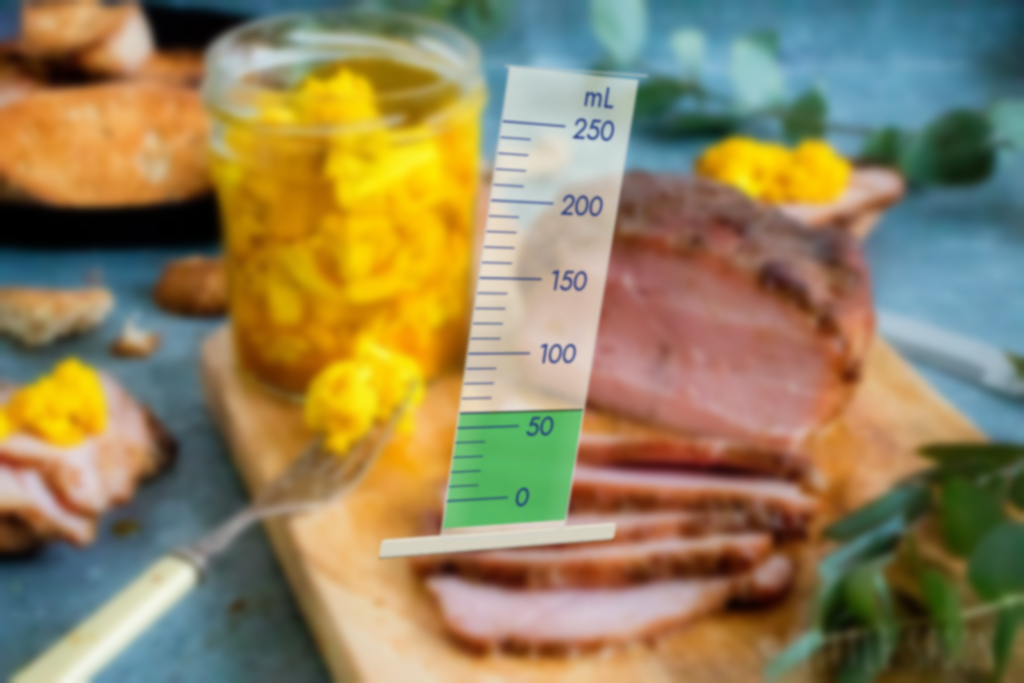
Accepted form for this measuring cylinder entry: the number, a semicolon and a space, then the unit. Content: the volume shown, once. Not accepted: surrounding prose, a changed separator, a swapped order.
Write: 60; mL
